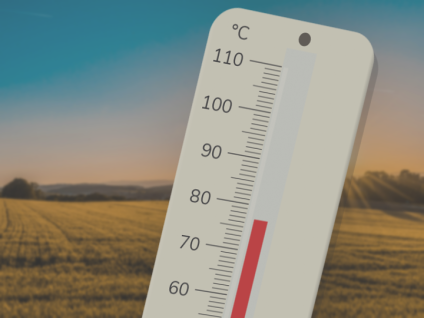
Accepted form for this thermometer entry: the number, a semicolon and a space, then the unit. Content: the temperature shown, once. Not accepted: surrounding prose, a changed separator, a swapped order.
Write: 77; °C
